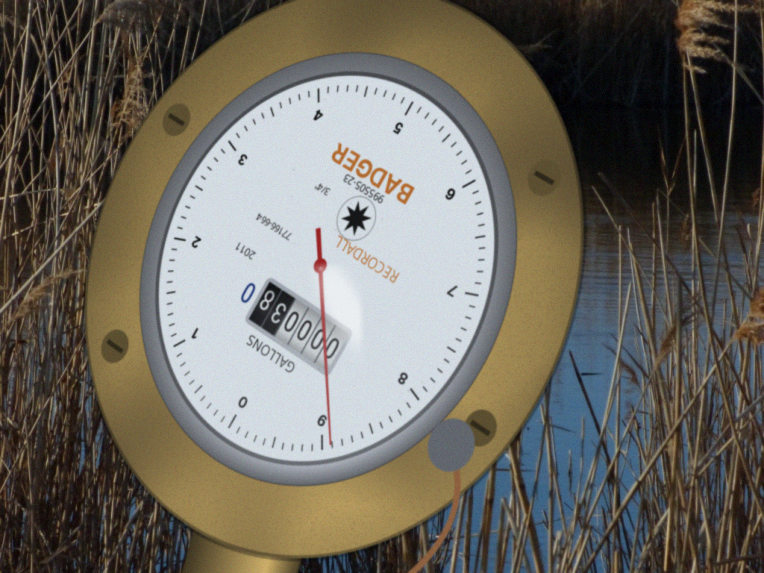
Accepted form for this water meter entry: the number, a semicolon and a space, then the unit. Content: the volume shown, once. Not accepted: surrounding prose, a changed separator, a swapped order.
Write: 378.9; gal
